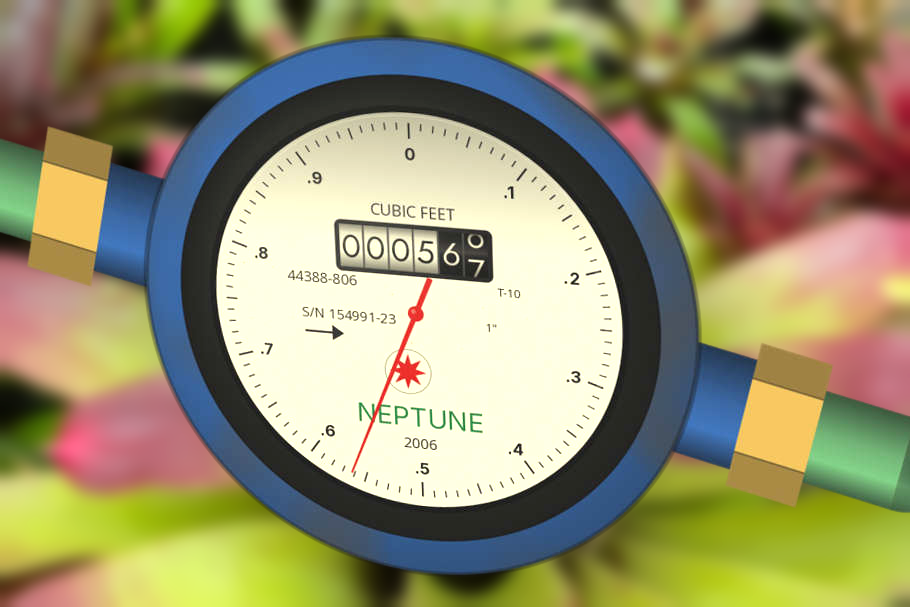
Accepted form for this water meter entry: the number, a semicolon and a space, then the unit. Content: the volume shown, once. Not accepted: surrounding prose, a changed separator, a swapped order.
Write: 566.56; ft³
